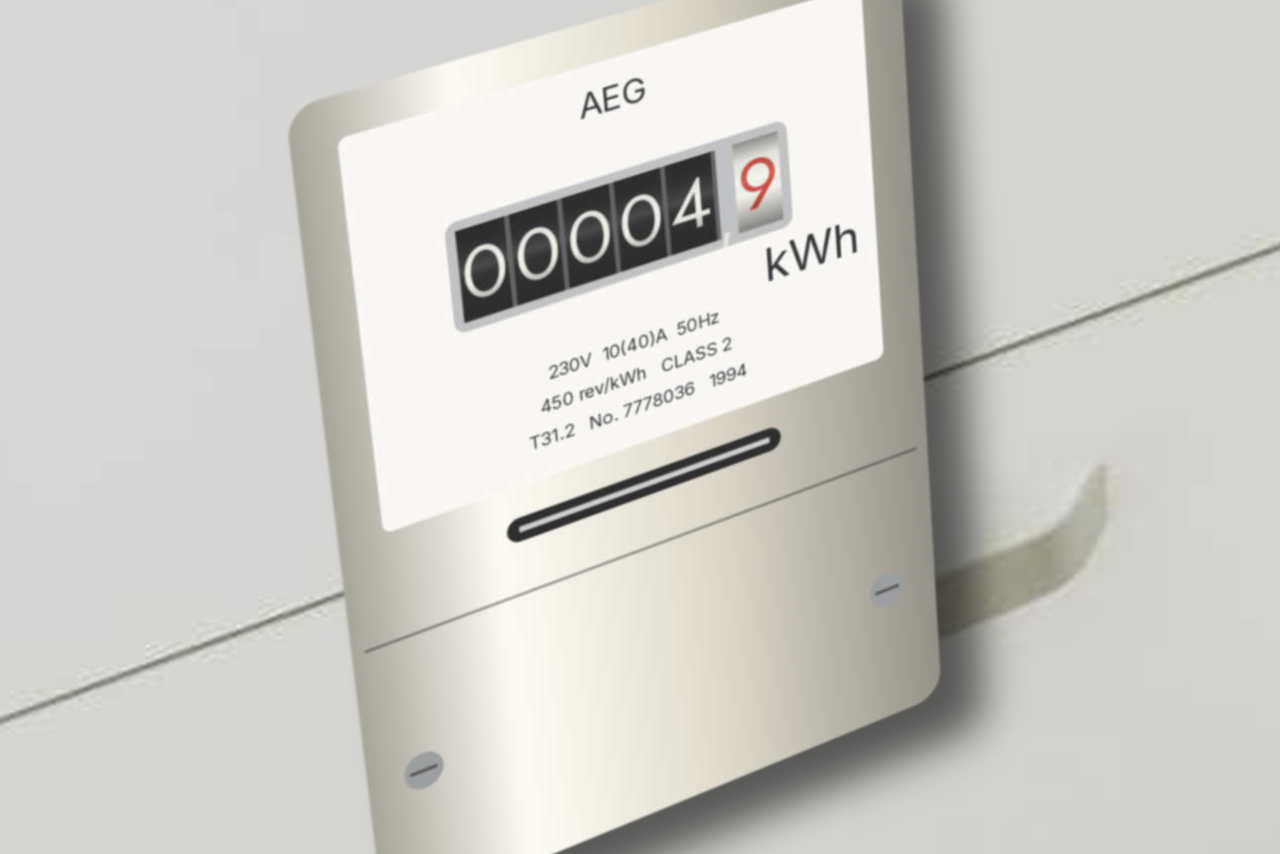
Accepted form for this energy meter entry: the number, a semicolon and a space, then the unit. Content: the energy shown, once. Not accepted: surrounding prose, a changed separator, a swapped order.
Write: 4.9; kWh
